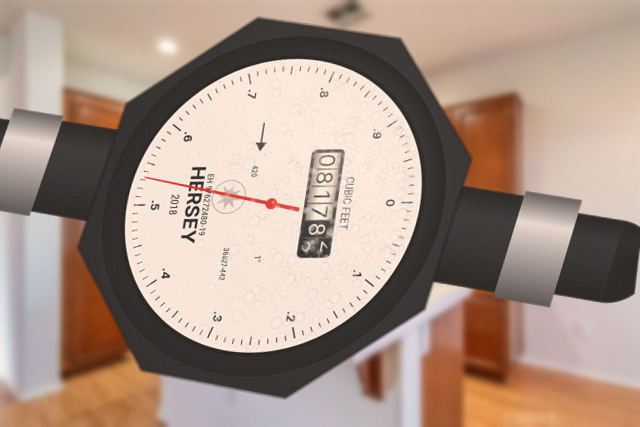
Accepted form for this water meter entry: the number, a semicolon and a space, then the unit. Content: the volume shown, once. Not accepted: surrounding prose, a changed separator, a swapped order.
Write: 81782.53; ft³
